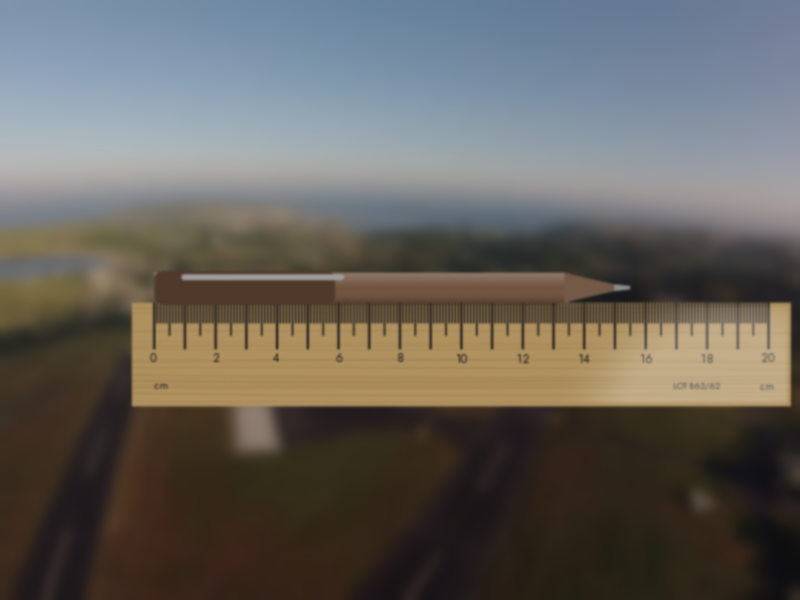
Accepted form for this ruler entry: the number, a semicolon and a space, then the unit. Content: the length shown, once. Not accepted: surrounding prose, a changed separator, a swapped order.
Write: 15.5; cm
